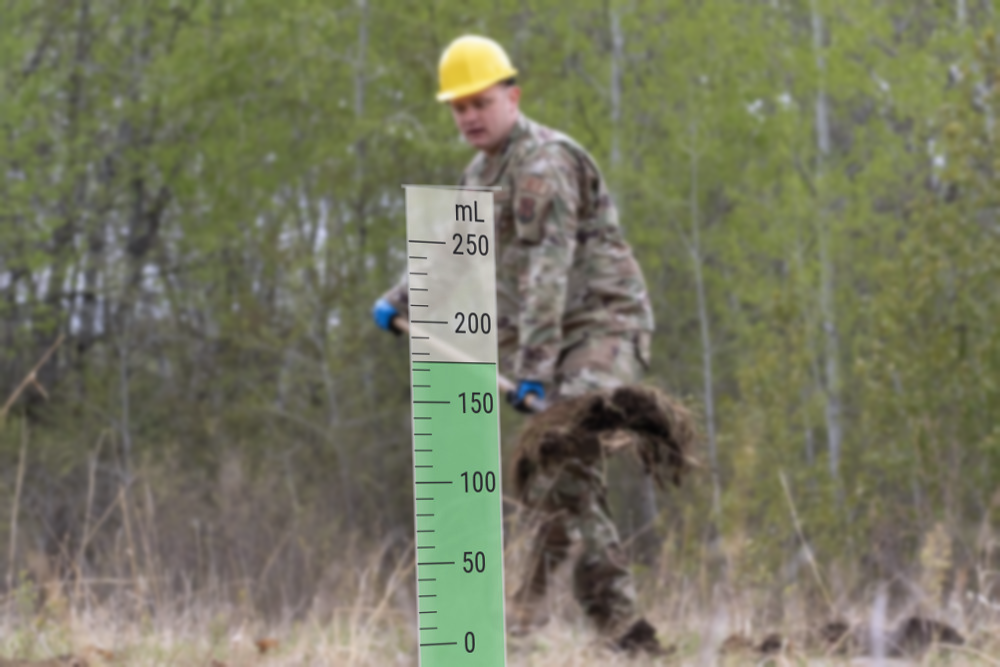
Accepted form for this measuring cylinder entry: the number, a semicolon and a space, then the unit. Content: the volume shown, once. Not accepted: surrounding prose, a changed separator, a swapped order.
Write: 175; mL
